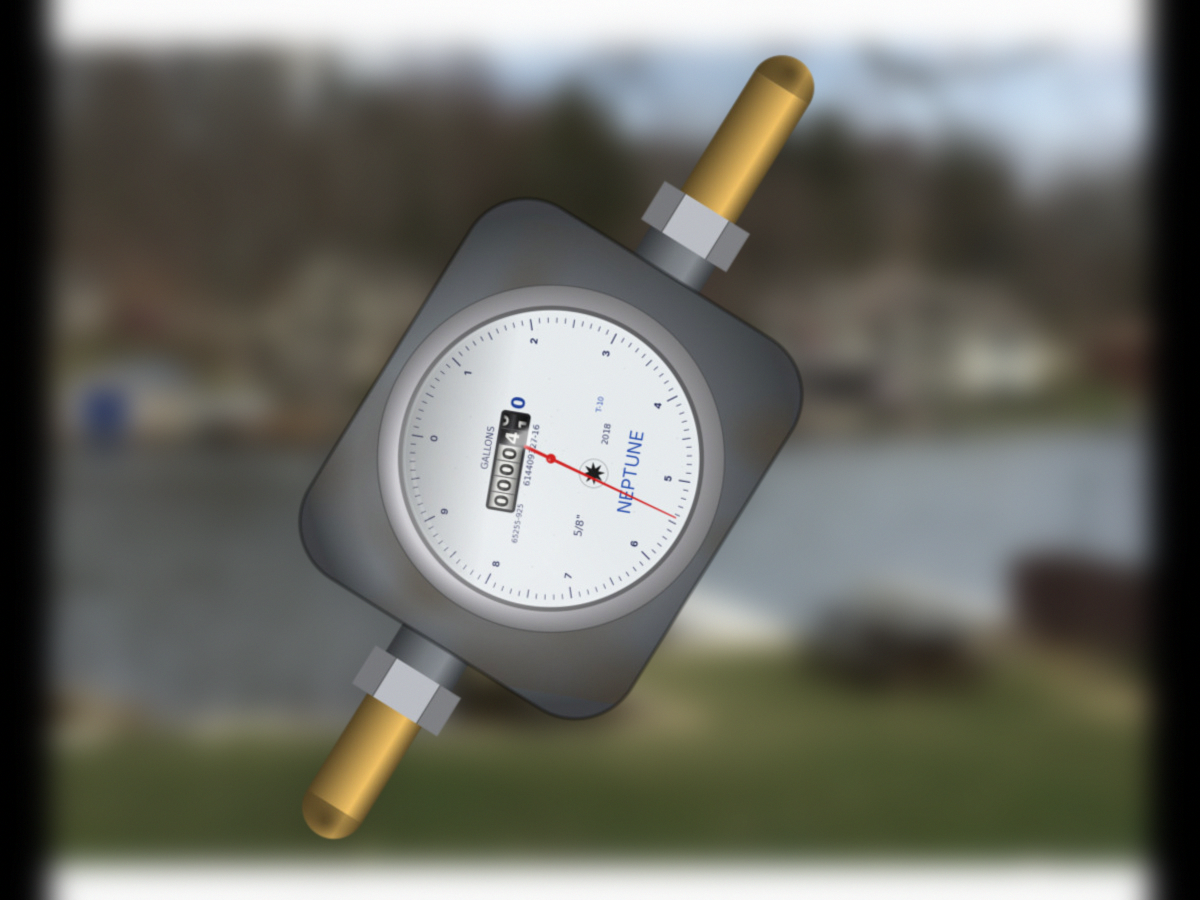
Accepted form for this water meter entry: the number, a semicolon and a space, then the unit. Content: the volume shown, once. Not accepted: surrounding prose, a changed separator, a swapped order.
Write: 405.4; gal
